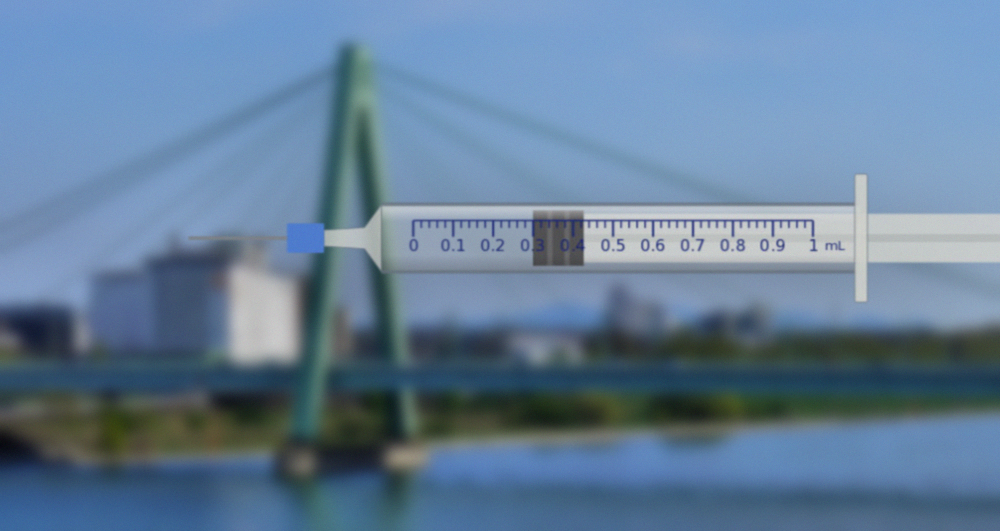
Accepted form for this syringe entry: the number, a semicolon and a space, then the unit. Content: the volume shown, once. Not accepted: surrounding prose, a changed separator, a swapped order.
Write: 0.3; mL
